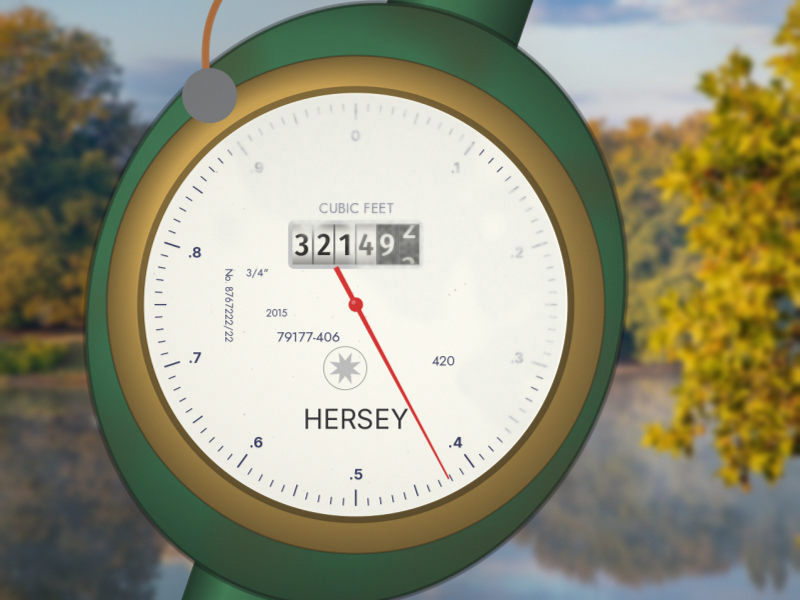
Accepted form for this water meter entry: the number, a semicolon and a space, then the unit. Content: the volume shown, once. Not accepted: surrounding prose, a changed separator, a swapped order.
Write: 321492.42; ft³
